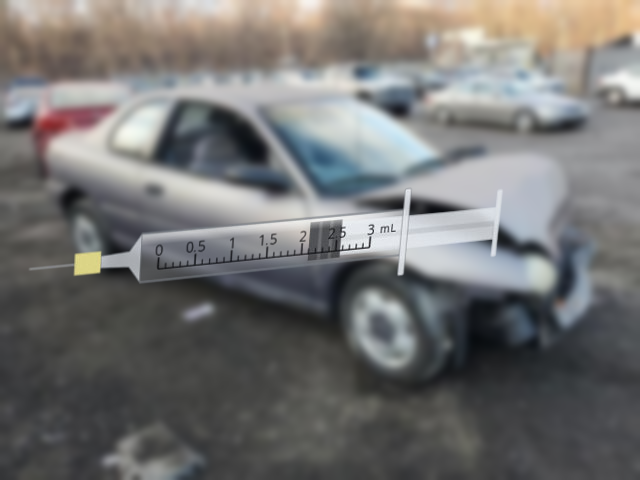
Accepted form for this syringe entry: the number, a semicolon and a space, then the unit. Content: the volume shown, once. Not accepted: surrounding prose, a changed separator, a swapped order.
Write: 2.1; mL
